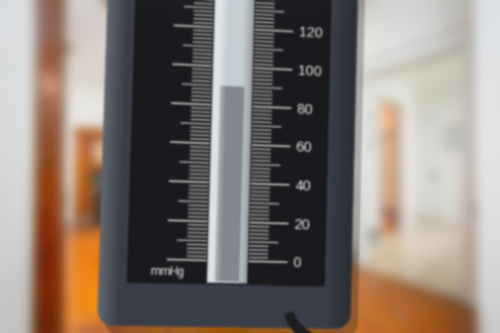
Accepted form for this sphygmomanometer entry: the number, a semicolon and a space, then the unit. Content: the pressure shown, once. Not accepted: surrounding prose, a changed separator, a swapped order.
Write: 90; mmHg
